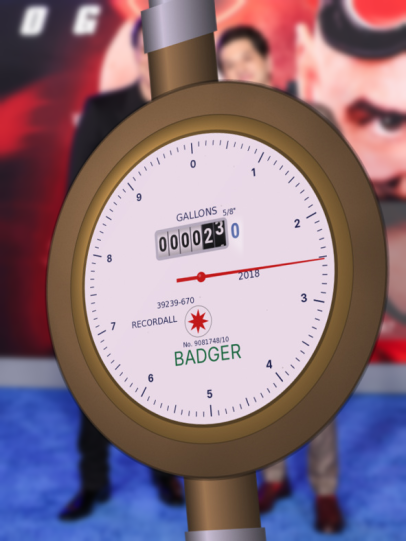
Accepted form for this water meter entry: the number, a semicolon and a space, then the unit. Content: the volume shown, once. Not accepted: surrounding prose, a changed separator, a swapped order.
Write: 232.5; gal
